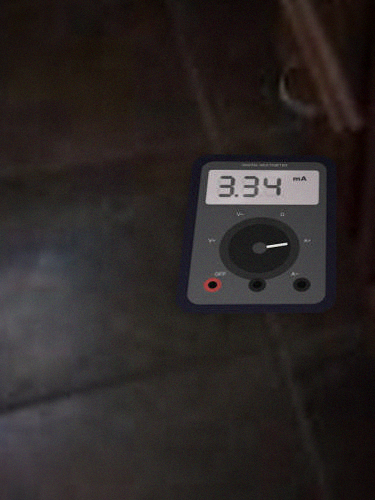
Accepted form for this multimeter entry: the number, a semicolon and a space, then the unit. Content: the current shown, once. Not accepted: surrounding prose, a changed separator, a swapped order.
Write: 3.34; mA
